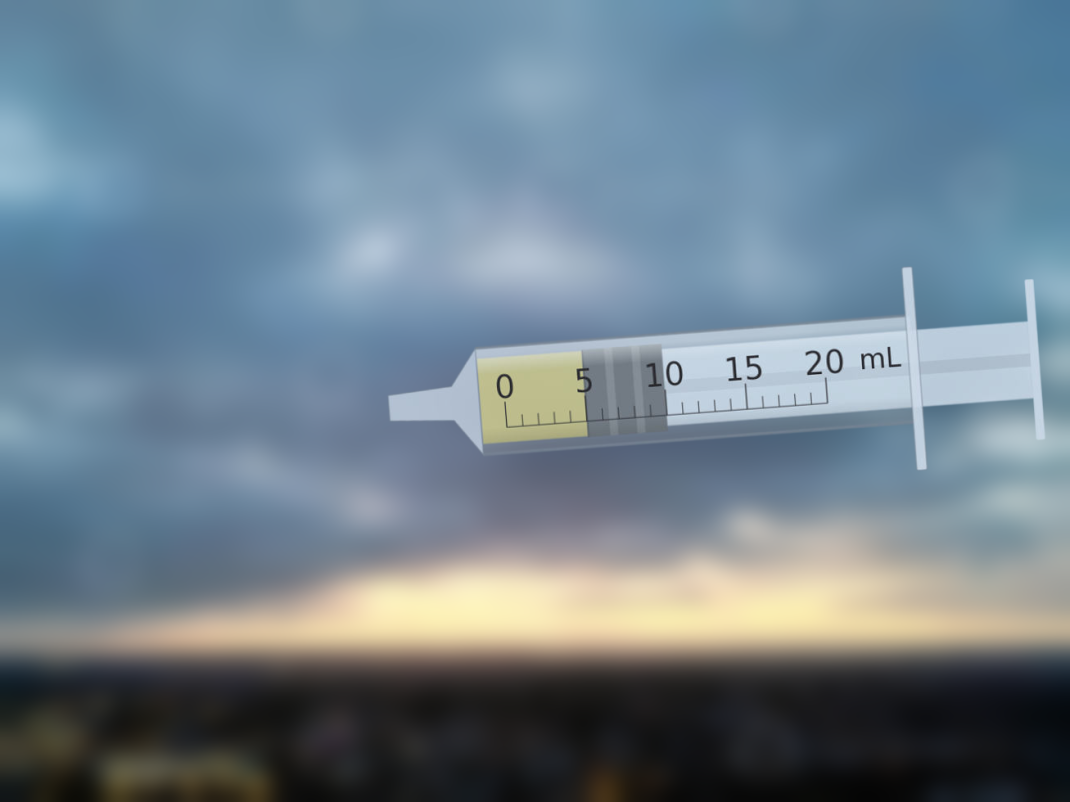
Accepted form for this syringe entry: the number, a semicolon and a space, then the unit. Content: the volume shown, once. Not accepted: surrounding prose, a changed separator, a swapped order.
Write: 5; mL
